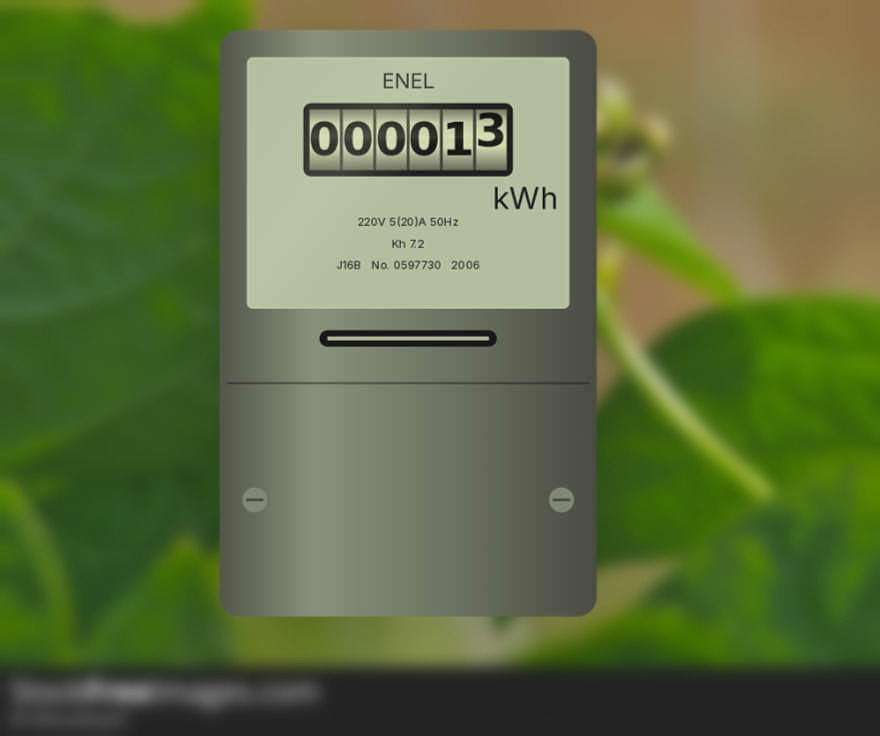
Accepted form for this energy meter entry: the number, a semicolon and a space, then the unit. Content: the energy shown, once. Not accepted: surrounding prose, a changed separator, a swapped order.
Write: 13; kWh
